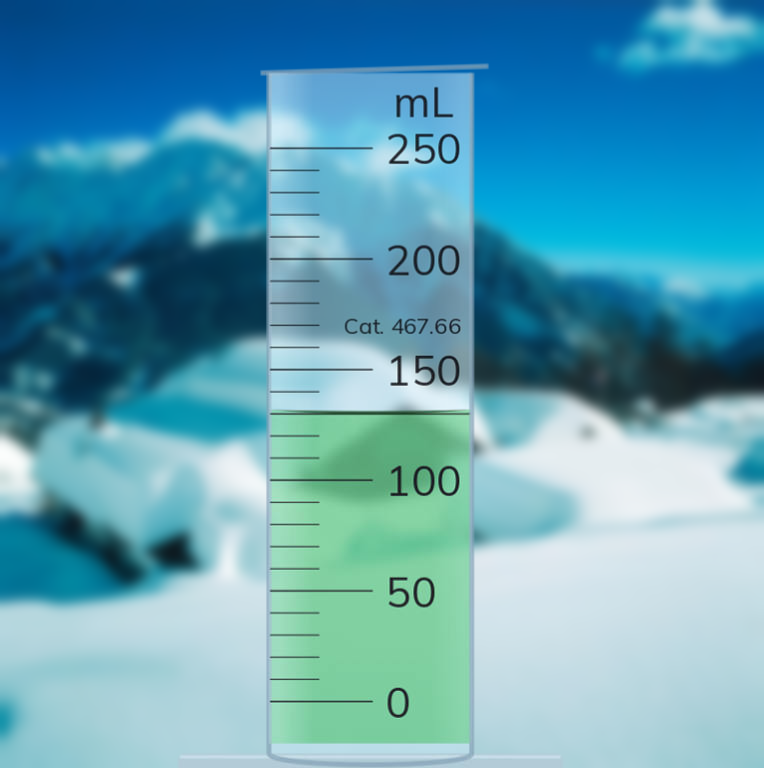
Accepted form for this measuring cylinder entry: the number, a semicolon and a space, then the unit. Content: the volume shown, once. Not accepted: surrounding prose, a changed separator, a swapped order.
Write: 130; mL
